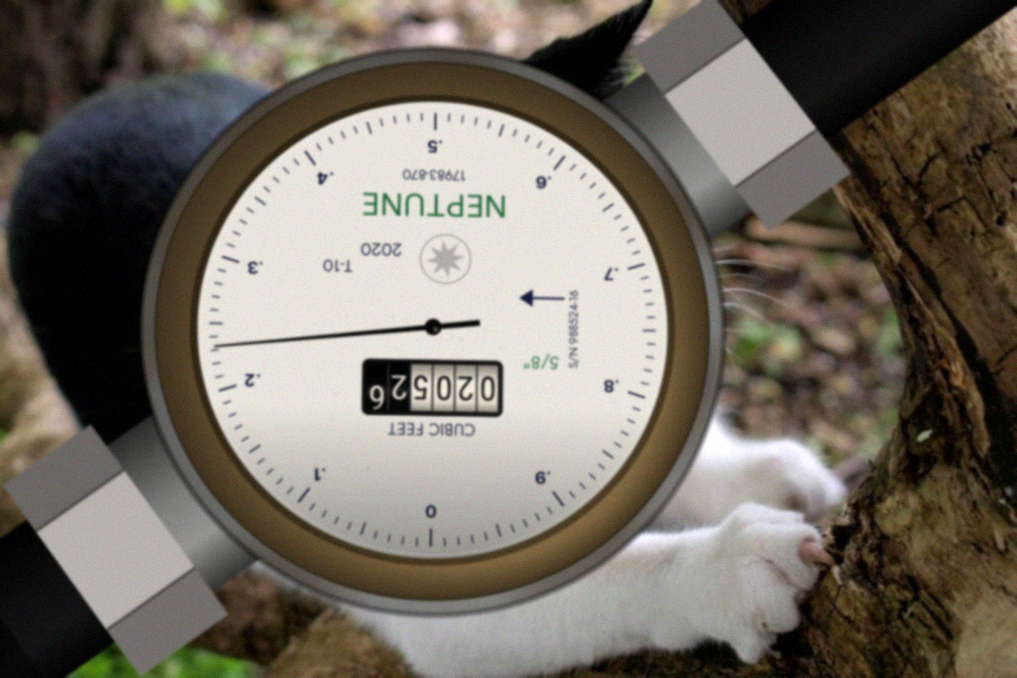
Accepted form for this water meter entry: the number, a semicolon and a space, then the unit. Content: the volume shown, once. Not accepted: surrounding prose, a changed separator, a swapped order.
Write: 20526.23; ft³
